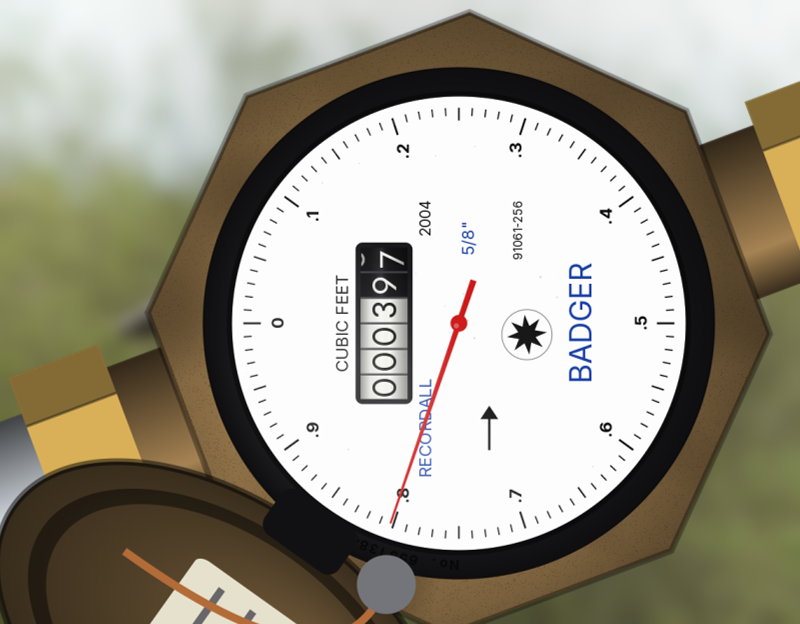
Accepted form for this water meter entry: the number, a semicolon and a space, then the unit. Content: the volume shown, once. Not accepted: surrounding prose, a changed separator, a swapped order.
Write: 396.80; ft³
